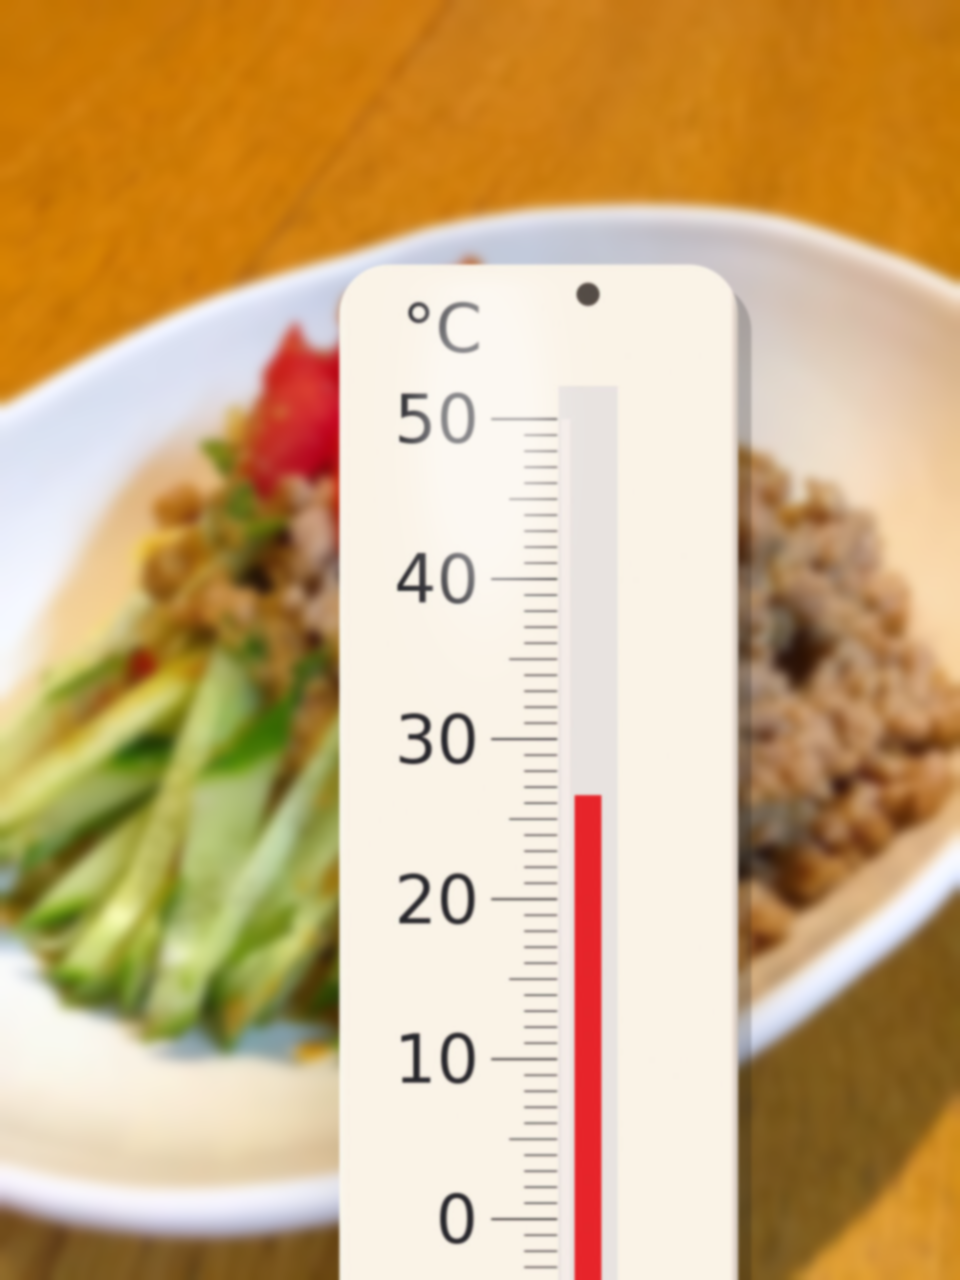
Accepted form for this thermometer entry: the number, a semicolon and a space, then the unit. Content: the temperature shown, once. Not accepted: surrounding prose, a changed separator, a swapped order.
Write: 26.5; °C
